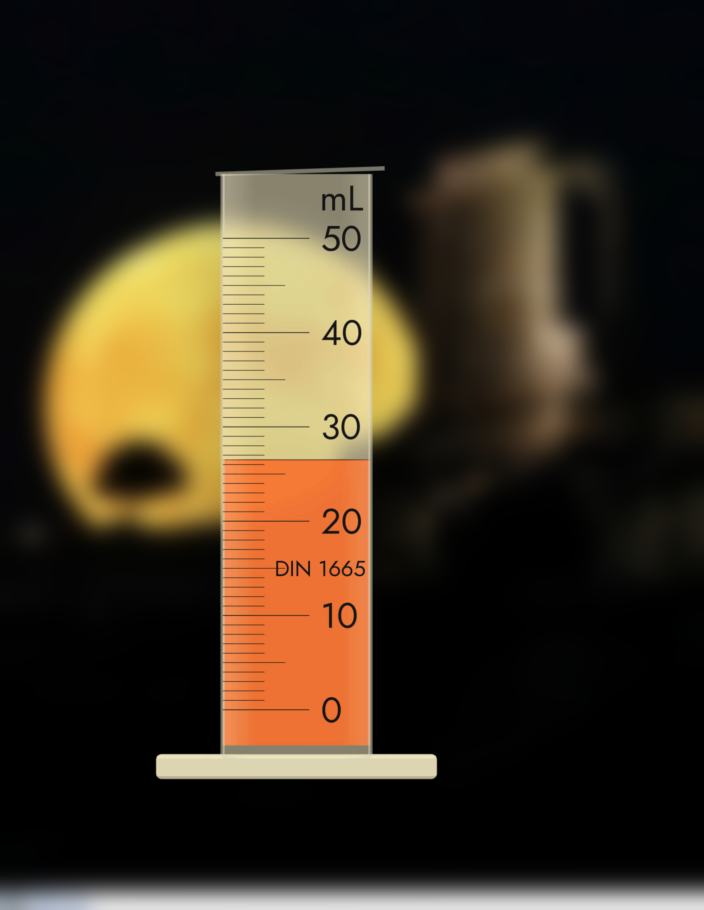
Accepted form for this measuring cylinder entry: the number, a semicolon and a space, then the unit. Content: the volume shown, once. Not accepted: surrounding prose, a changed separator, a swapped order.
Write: 26.5; mL
